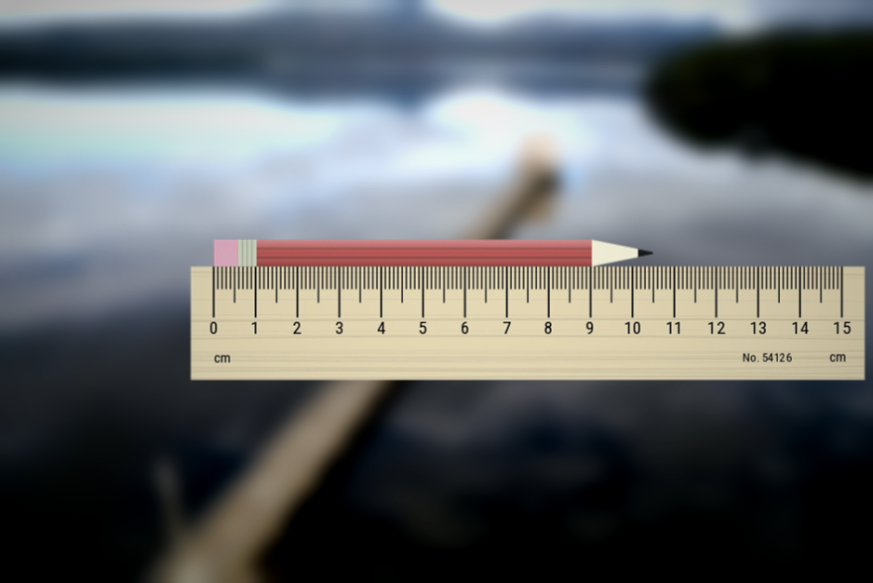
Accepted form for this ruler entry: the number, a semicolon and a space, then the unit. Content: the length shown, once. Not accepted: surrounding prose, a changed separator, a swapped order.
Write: 10.5; cm
